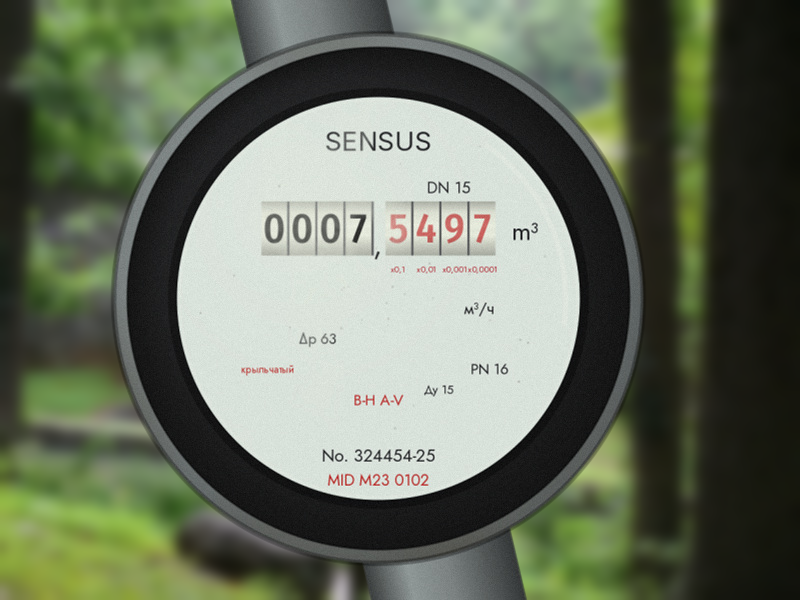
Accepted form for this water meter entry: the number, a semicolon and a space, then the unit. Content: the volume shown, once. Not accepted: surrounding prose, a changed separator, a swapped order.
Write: 7.5497; m³
